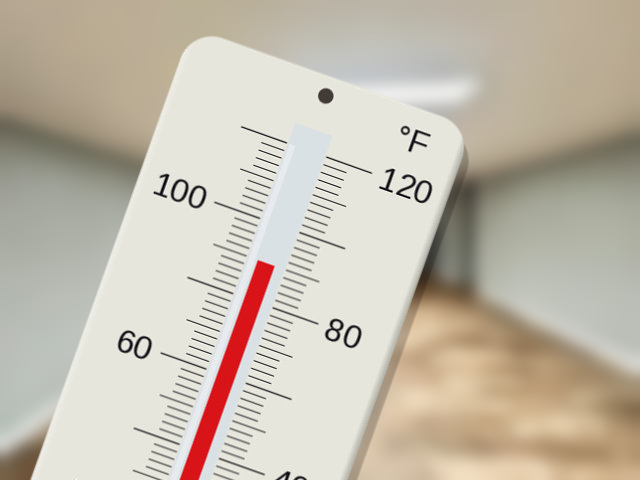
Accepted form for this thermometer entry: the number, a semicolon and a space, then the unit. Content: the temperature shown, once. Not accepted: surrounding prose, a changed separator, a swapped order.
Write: 90; °F
